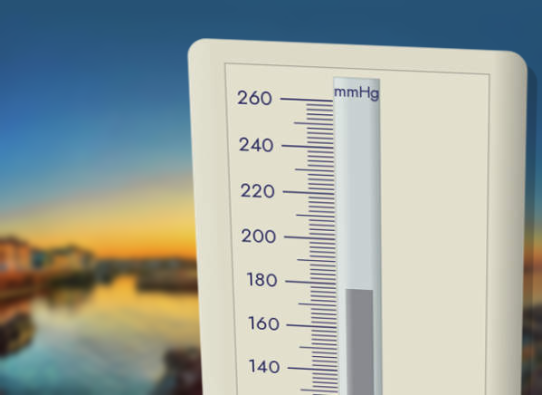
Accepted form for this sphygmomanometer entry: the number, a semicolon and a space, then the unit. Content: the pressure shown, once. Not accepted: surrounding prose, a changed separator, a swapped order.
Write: 178; mmHg
